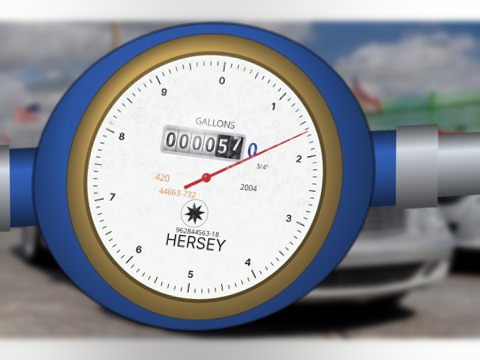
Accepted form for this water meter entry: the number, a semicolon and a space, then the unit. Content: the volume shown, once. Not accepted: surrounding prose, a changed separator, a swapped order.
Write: 571.6; gal
